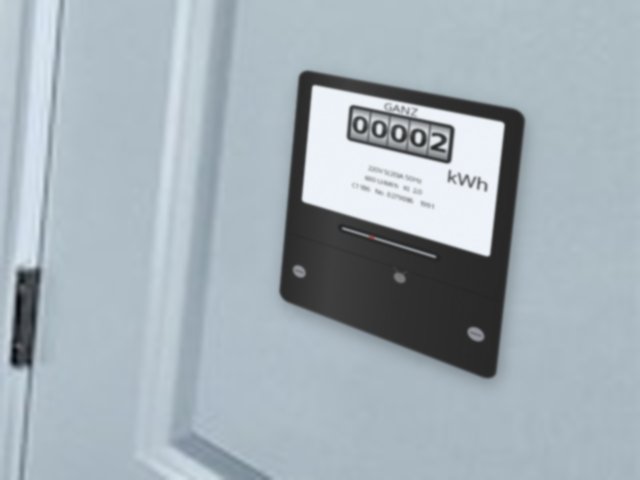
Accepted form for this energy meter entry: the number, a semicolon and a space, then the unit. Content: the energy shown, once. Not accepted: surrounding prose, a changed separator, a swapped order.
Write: 2; kWh
